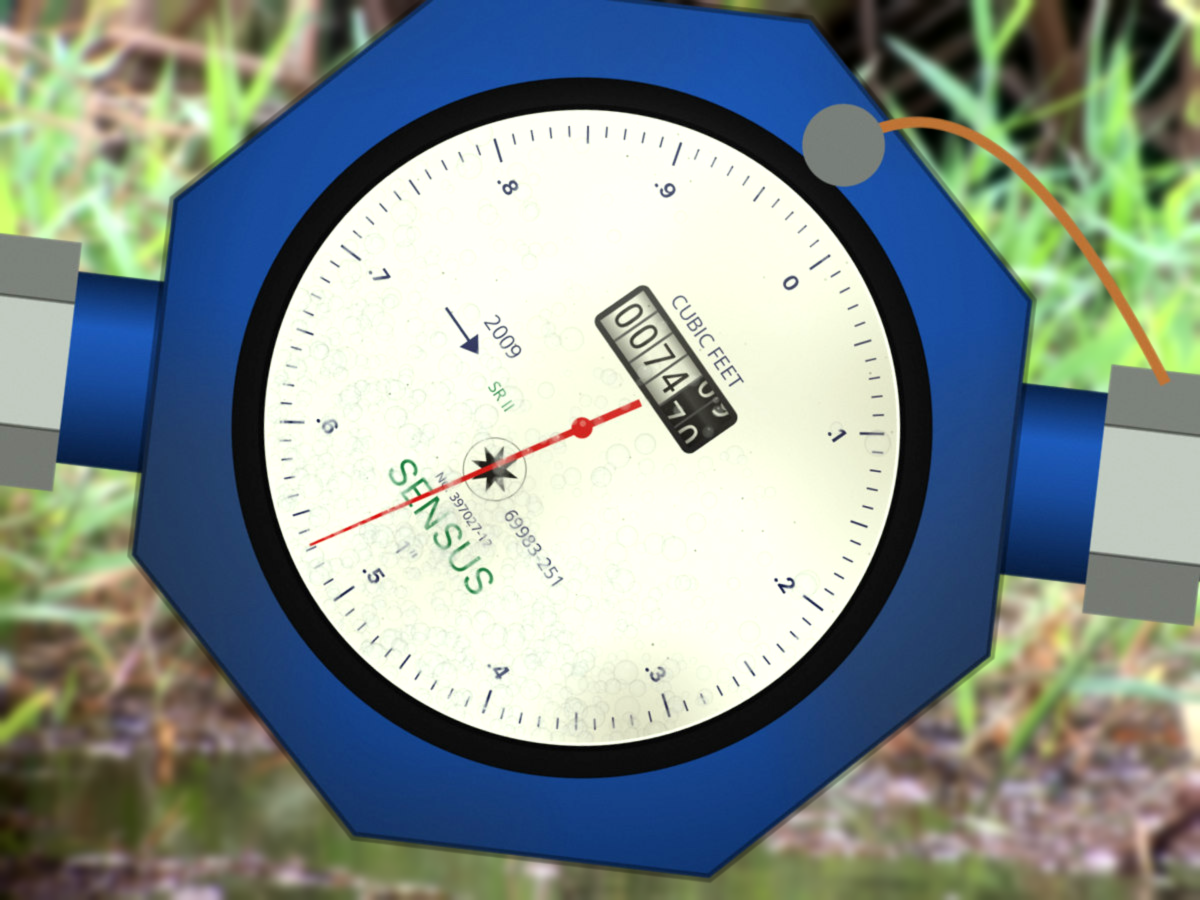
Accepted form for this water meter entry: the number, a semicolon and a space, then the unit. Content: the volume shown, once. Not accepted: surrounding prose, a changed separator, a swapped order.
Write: 7469.53; ft³
